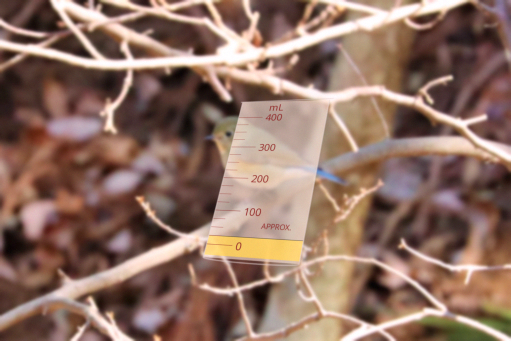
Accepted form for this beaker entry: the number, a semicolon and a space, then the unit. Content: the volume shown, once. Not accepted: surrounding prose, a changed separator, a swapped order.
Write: 25; mL
